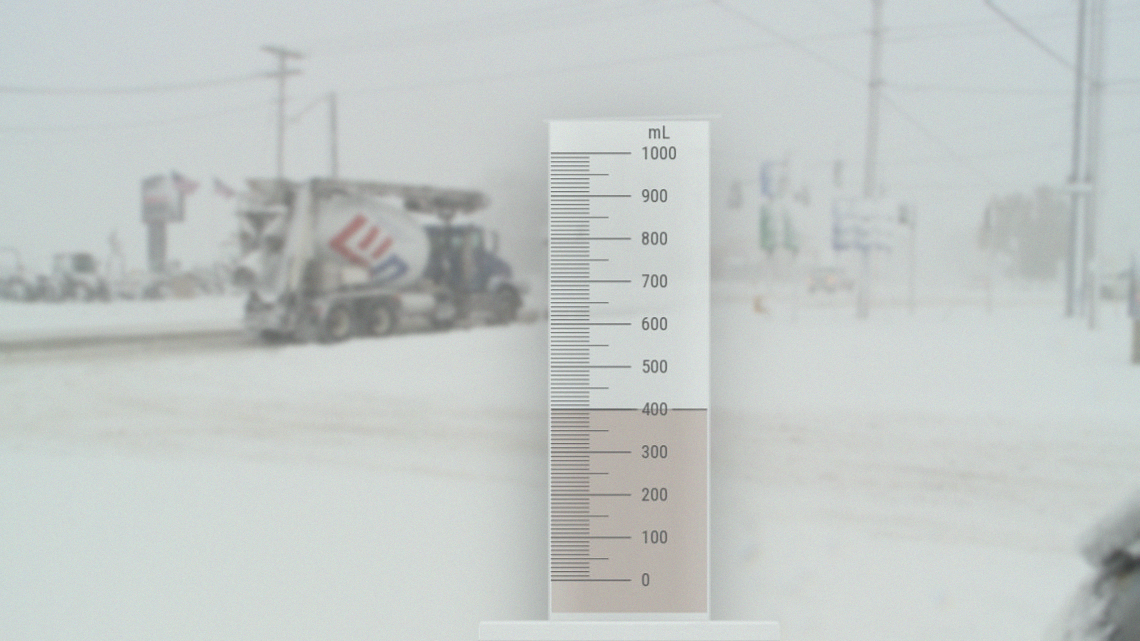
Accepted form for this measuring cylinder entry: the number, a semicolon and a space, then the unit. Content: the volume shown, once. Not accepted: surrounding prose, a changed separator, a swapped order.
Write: 400; mL
